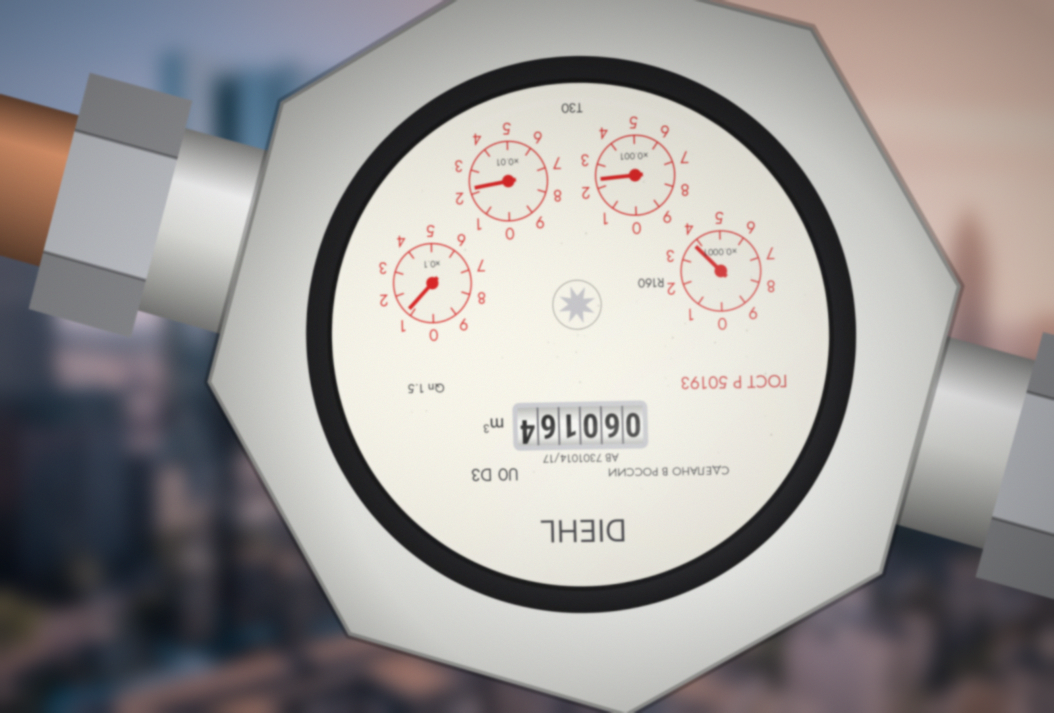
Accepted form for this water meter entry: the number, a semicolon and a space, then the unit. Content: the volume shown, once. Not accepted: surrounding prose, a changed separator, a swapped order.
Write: 60164.1223; m³
